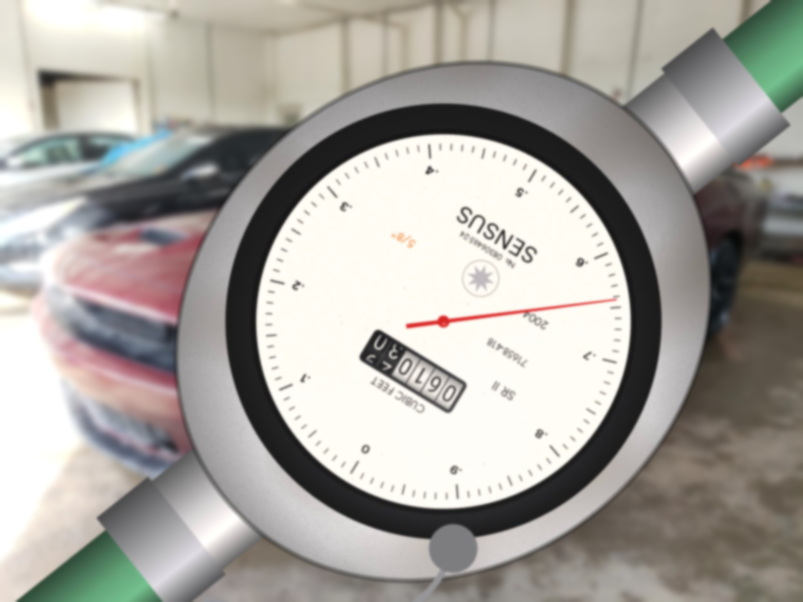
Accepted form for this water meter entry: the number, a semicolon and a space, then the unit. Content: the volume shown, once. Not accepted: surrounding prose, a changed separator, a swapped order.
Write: 61029.64; ft³
